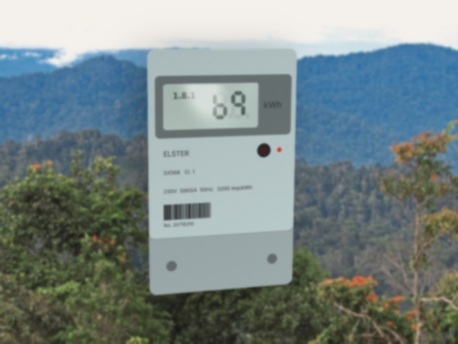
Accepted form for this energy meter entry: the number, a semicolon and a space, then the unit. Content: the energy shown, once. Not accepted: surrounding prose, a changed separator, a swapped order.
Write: 69; kWh
